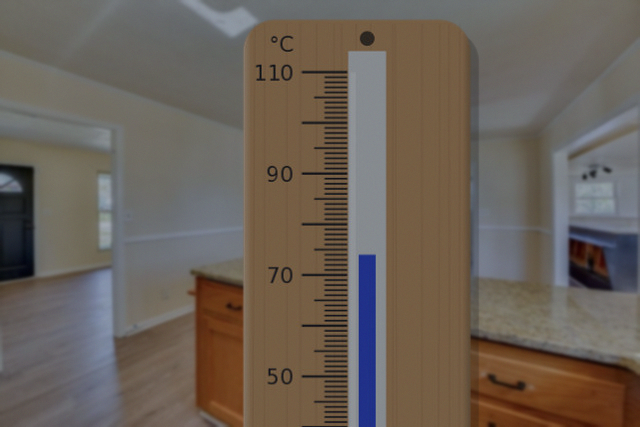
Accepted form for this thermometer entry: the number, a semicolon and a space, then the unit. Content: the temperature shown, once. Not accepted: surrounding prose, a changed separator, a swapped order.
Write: 74; °C
